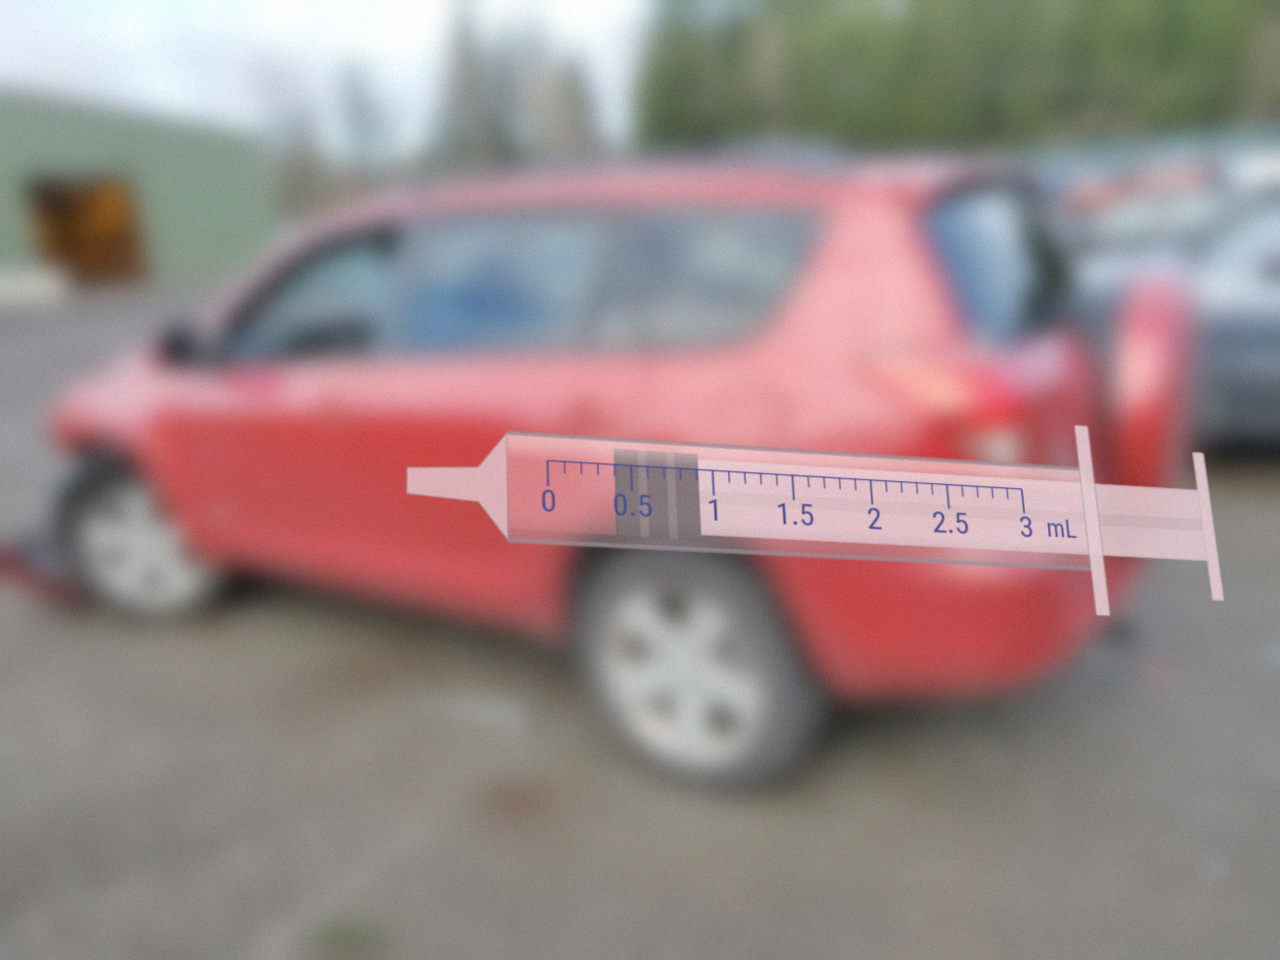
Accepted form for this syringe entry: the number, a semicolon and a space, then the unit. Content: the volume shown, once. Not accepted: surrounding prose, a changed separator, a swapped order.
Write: 0.4; mL
